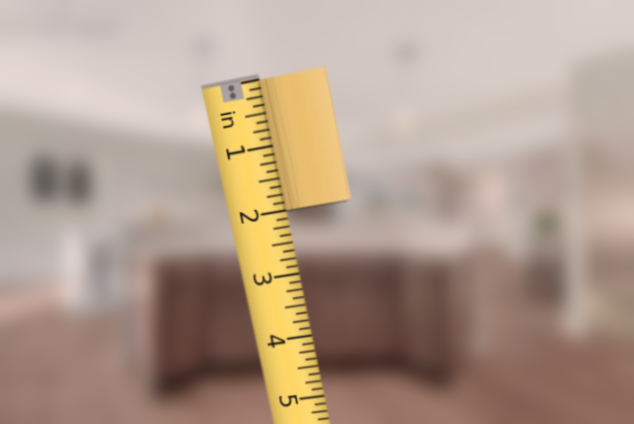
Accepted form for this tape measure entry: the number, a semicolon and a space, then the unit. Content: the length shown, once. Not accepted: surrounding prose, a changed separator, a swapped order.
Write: 2; in
